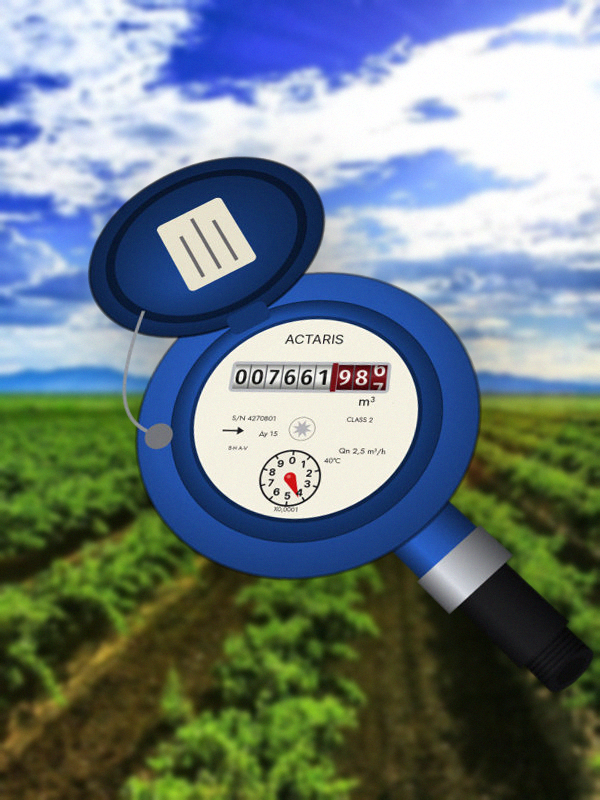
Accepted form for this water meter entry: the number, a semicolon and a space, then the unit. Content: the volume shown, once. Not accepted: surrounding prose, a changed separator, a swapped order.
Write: 7661.9864; m³
